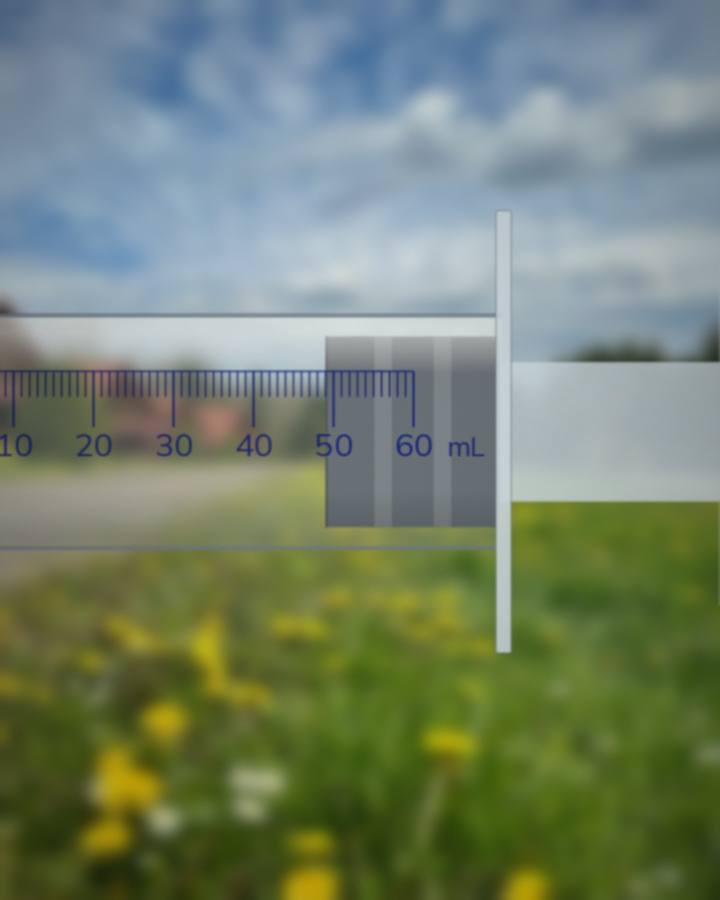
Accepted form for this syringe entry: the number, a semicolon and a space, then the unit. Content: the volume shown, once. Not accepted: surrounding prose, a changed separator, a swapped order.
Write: 49; mL
